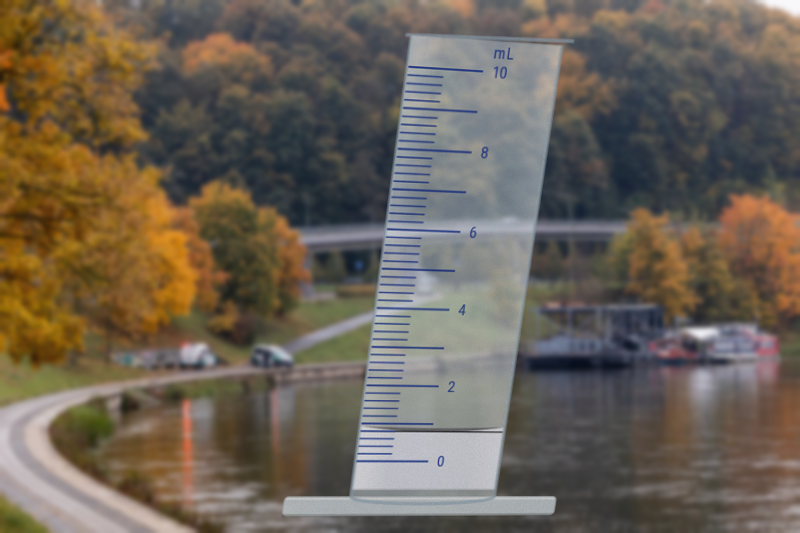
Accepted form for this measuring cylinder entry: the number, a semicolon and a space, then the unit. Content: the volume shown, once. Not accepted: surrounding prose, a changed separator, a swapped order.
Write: 0.8; mL
